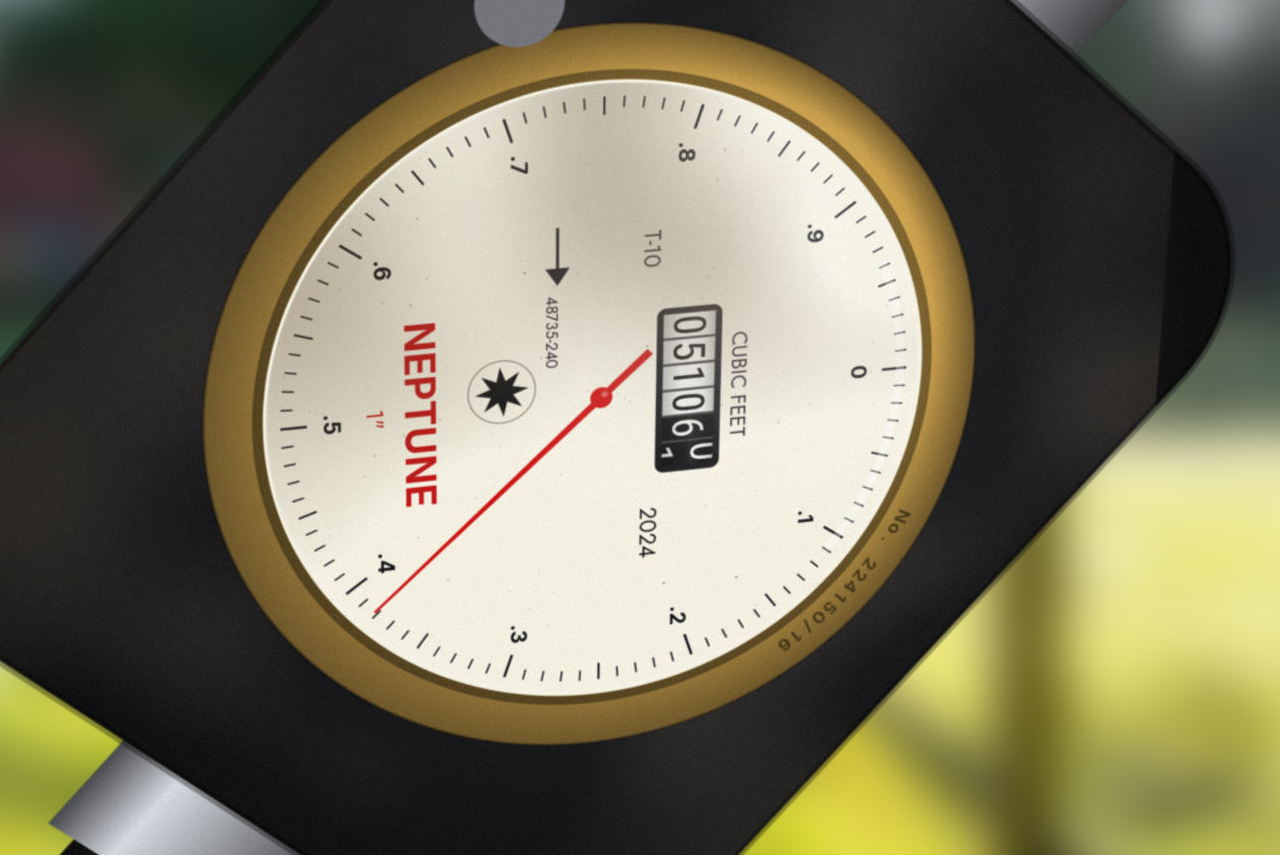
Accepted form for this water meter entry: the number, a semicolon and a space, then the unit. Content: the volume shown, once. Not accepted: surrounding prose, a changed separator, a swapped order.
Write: 51060.38; ft³
